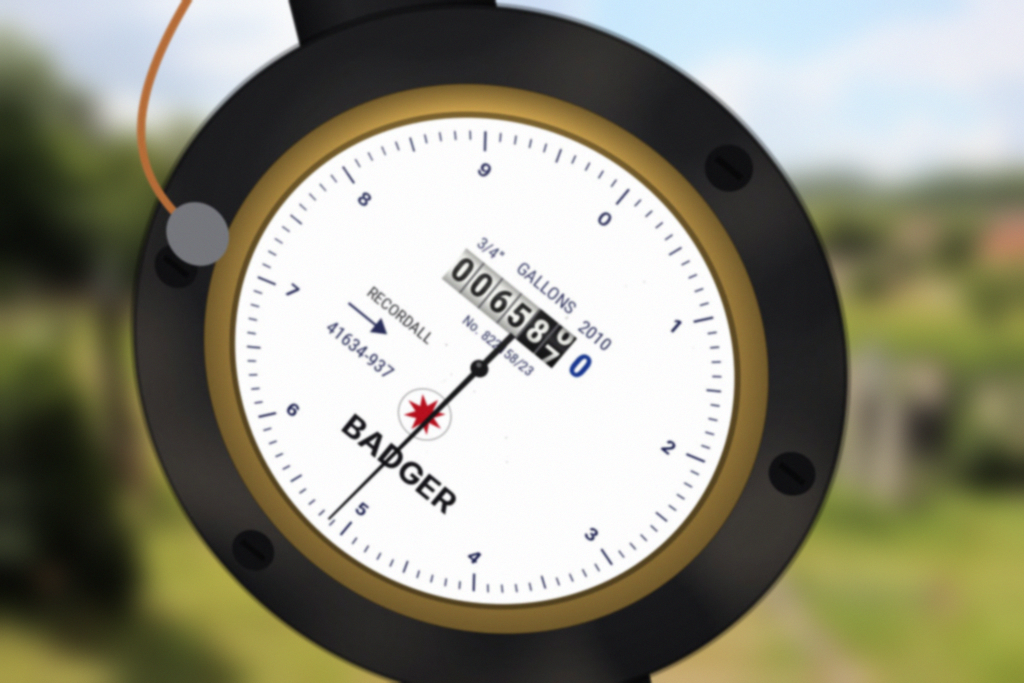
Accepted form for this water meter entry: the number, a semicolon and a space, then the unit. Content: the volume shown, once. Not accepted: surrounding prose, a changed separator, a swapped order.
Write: 65865.1; gal
